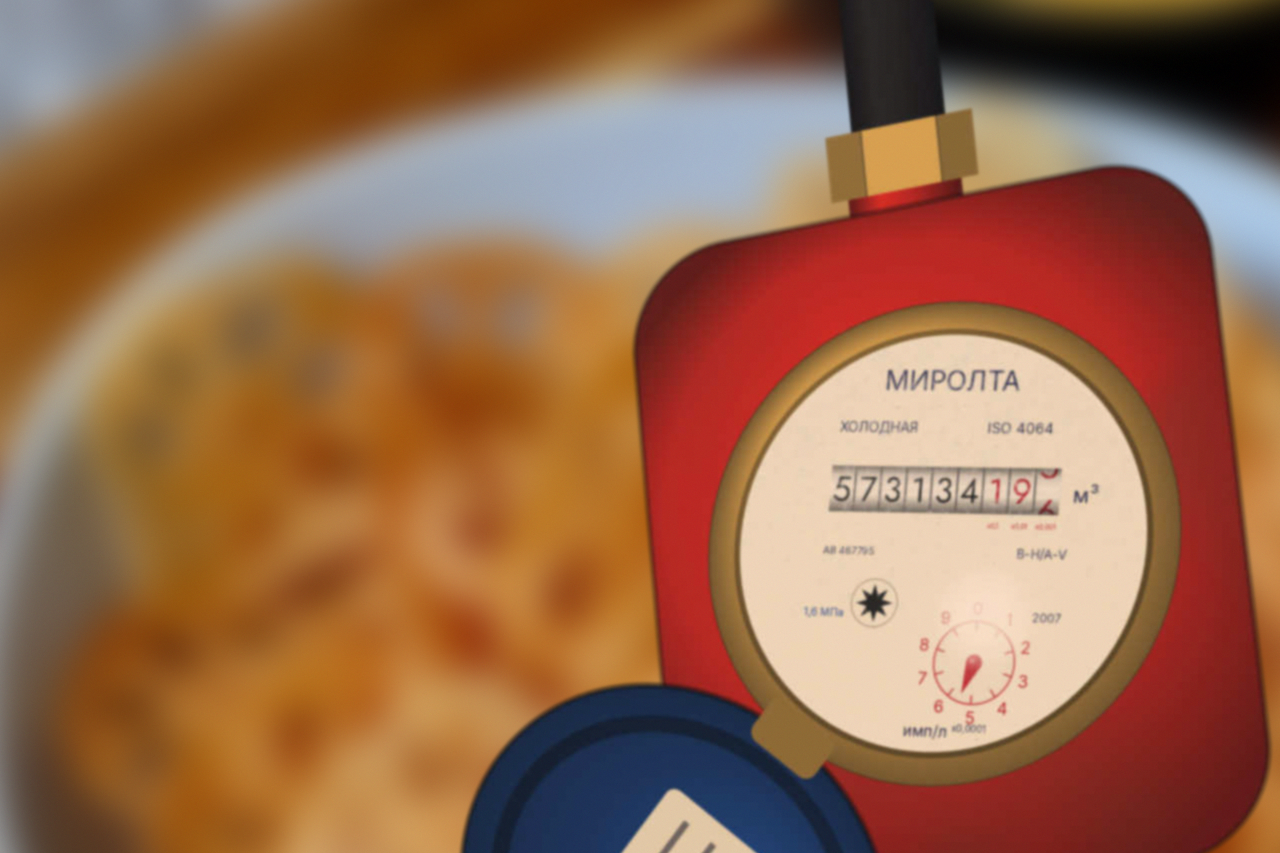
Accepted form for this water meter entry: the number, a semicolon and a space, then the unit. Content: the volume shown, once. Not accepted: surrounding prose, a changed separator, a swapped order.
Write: 573134.1955; m³
